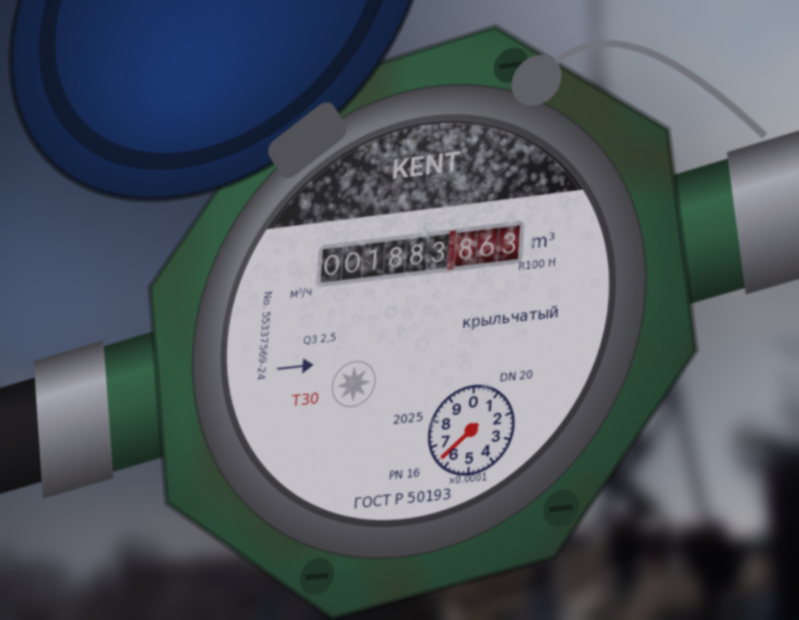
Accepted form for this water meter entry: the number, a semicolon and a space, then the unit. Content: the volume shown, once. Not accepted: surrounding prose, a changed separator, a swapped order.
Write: 1883.8636; m³
